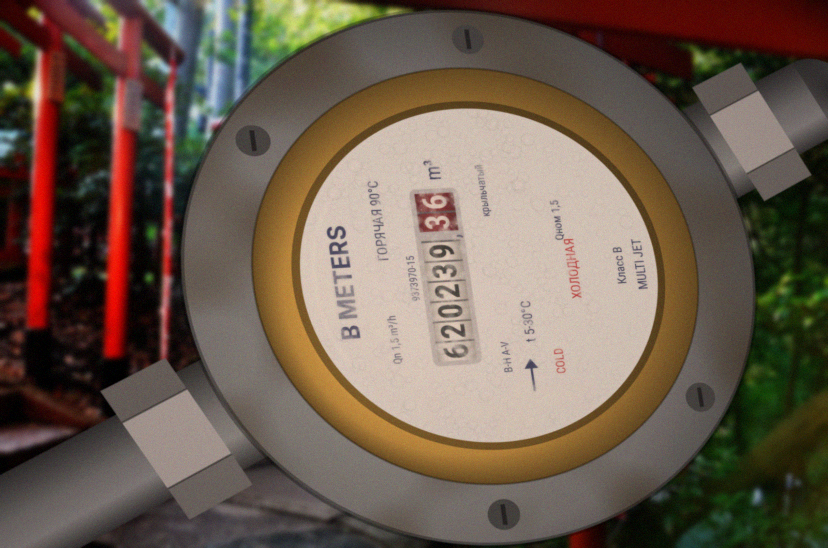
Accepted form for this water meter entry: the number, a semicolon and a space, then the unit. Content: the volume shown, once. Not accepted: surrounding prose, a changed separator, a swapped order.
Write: 620239.36; m³
